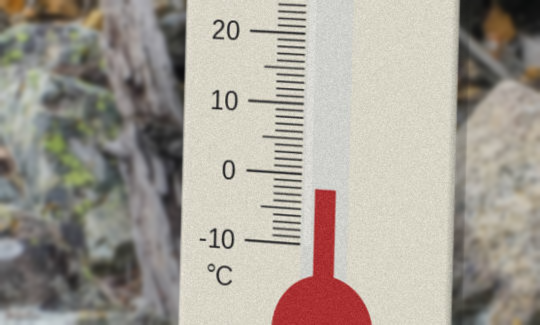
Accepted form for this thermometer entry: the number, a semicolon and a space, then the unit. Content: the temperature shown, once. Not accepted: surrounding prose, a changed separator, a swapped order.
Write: -2; °C
